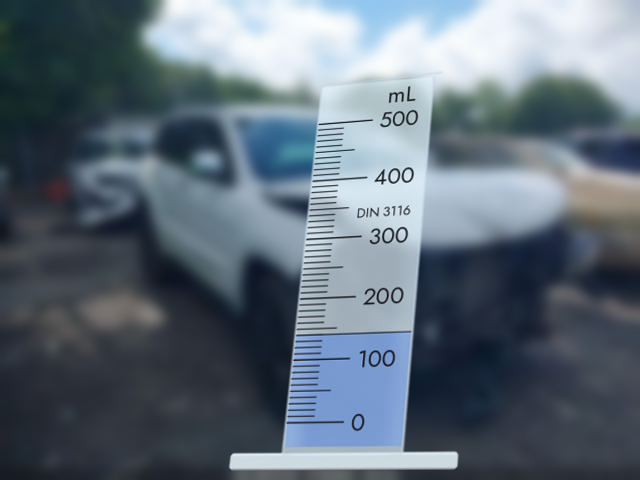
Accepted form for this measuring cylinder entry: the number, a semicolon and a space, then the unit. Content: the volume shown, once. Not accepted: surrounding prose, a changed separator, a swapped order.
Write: 140; mL
